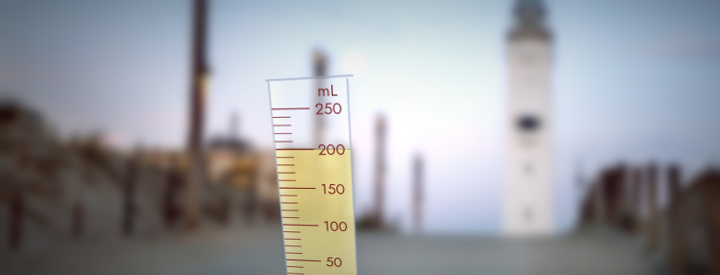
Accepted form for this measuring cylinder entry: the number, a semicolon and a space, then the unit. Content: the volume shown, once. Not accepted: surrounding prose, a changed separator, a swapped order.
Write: 200; mL
